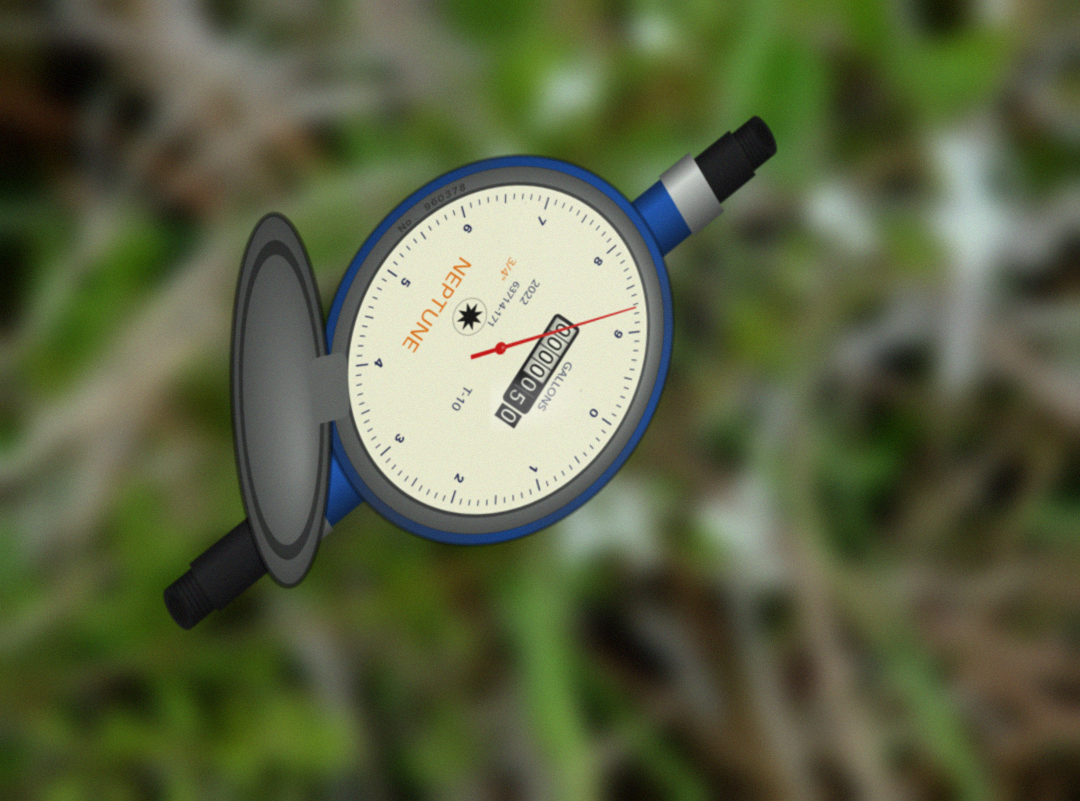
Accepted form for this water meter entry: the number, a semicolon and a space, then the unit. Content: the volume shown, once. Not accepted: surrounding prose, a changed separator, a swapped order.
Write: 48.7; gal
